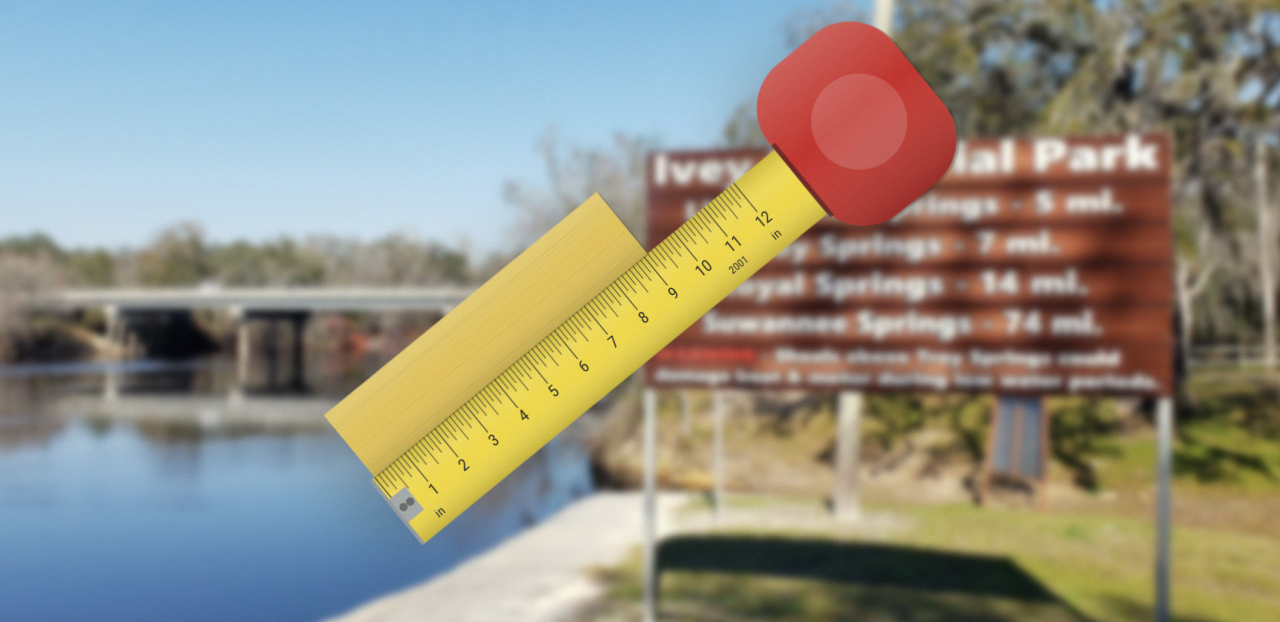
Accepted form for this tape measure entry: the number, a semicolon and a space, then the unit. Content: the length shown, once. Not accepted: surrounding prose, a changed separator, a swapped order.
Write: 9.125; in
